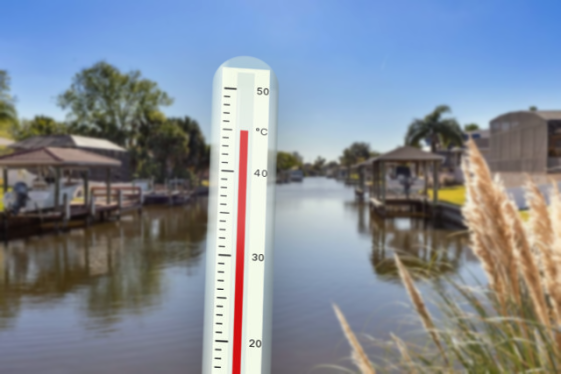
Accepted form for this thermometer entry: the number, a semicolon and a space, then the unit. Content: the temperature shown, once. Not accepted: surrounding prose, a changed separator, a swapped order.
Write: 45; °C
